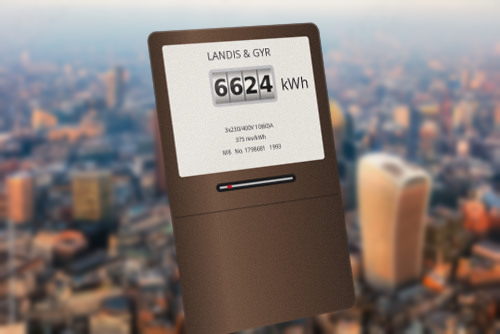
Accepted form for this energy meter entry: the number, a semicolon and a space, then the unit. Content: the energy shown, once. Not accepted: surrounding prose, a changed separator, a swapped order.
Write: 6624; kWh
